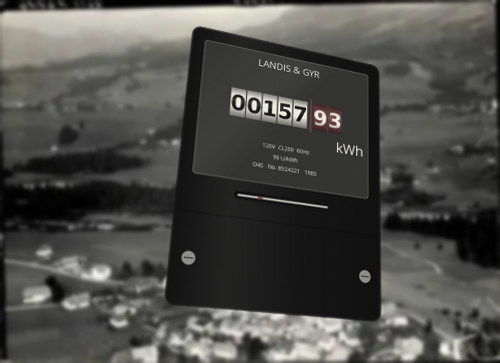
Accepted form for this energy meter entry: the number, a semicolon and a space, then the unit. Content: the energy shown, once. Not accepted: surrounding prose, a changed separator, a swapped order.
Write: 157.93; kWh
